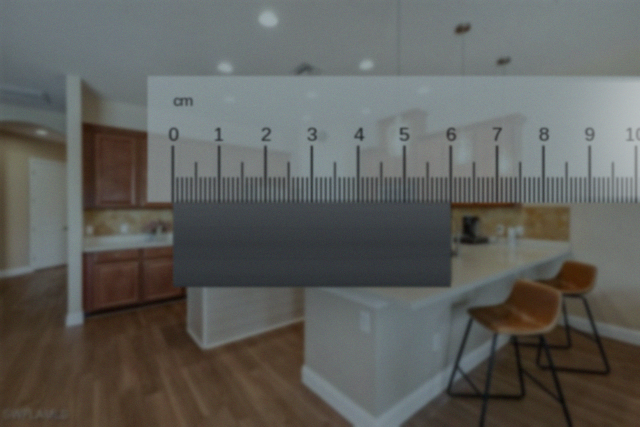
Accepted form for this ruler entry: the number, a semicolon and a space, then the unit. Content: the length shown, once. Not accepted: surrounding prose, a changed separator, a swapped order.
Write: 6; cm
